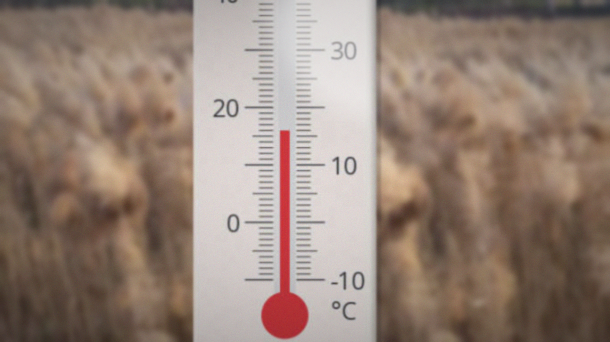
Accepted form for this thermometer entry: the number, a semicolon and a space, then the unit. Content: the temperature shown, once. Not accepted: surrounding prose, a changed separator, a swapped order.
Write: 16; °C
